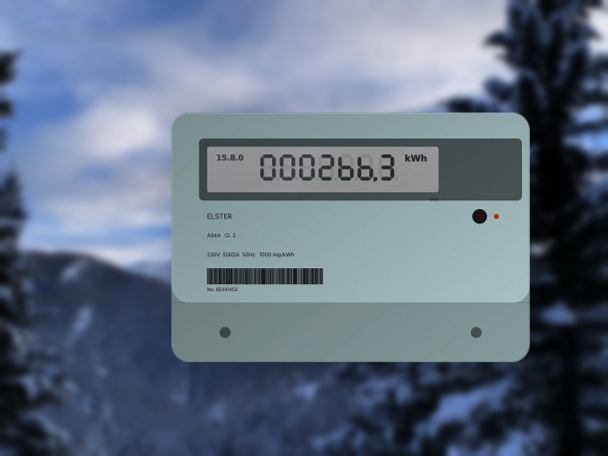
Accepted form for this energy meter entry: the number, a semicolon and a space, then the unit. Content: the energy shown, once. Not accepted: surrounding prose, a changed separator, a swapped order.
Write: 266.3; kWh
